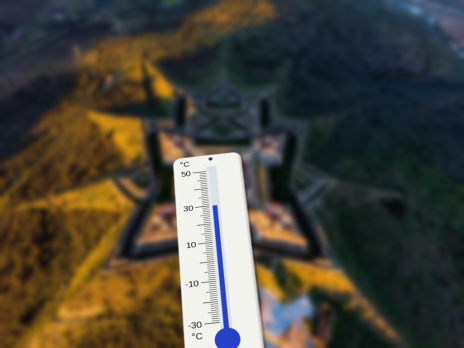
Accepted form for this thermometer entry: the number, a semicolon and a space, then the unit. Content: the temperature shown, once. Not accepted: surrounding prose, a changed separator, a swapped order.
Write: 30; °C
